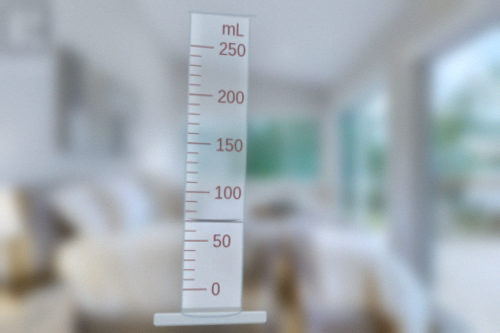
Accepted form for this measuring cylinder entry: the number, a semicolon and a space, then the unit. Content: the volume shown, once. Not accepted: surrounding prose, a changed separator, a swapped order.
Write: 70; mL
